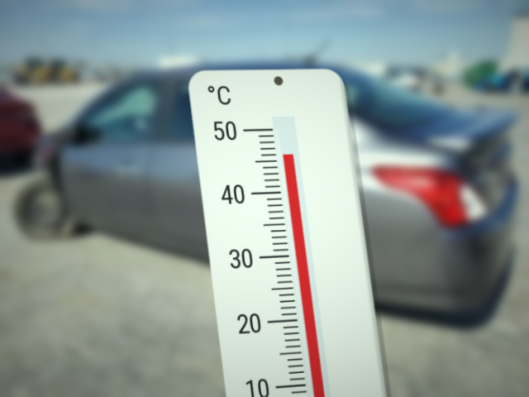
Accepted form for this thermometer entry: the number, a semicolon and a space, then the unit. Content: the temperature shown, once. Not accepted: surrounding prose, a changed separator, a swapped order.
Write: 46; °C
